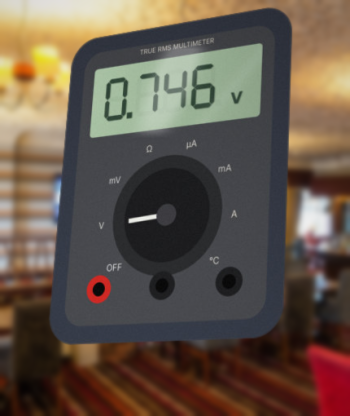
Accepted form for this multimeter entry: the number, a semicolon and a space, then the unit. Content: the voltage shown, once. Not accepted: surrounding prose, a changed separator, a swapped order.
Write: 0.746; V
